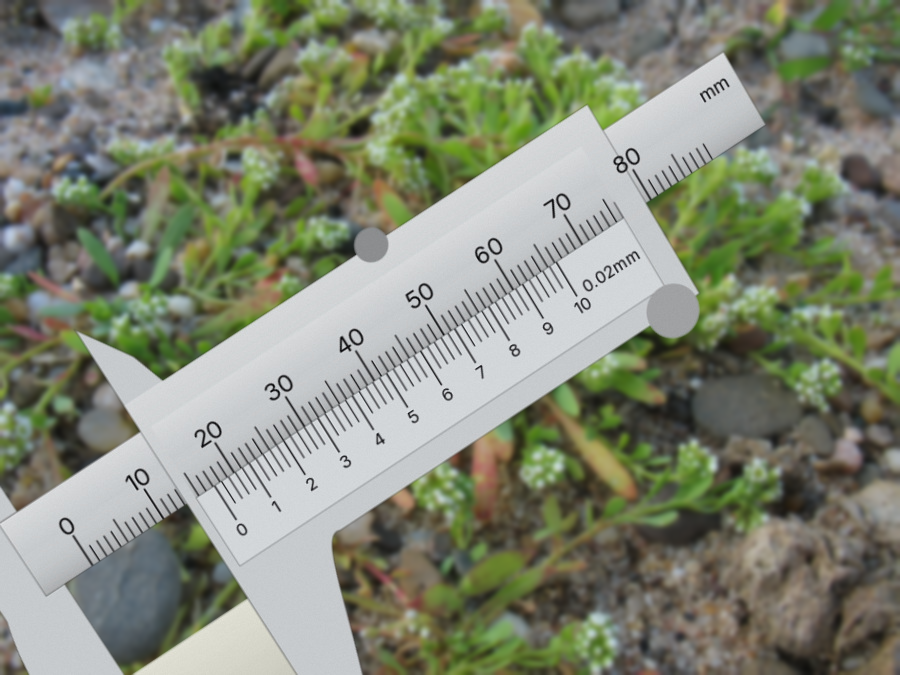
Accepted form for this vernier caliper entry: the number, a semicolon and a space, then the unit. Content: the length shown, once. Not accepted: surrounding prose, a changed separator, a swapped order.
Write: 17.2; mm
